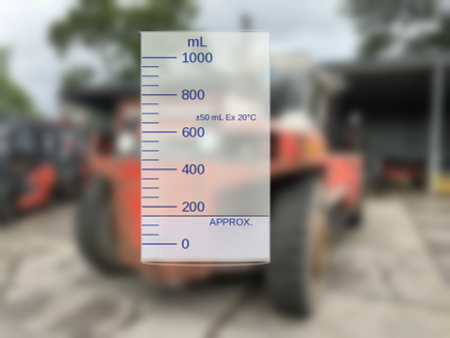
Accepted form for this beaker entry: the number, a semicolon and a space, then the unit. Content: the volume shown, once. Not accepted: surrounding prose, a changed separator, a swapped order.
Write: 150; mL
